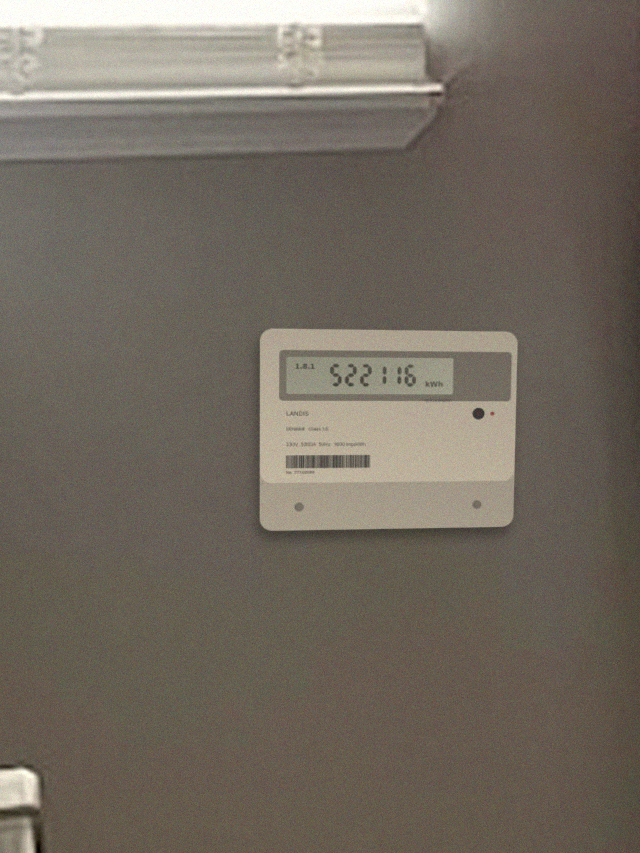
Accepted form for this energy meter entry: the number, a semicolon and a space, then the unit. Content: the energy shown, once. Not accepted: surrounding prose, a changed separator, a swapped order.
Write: 522116; kWh
